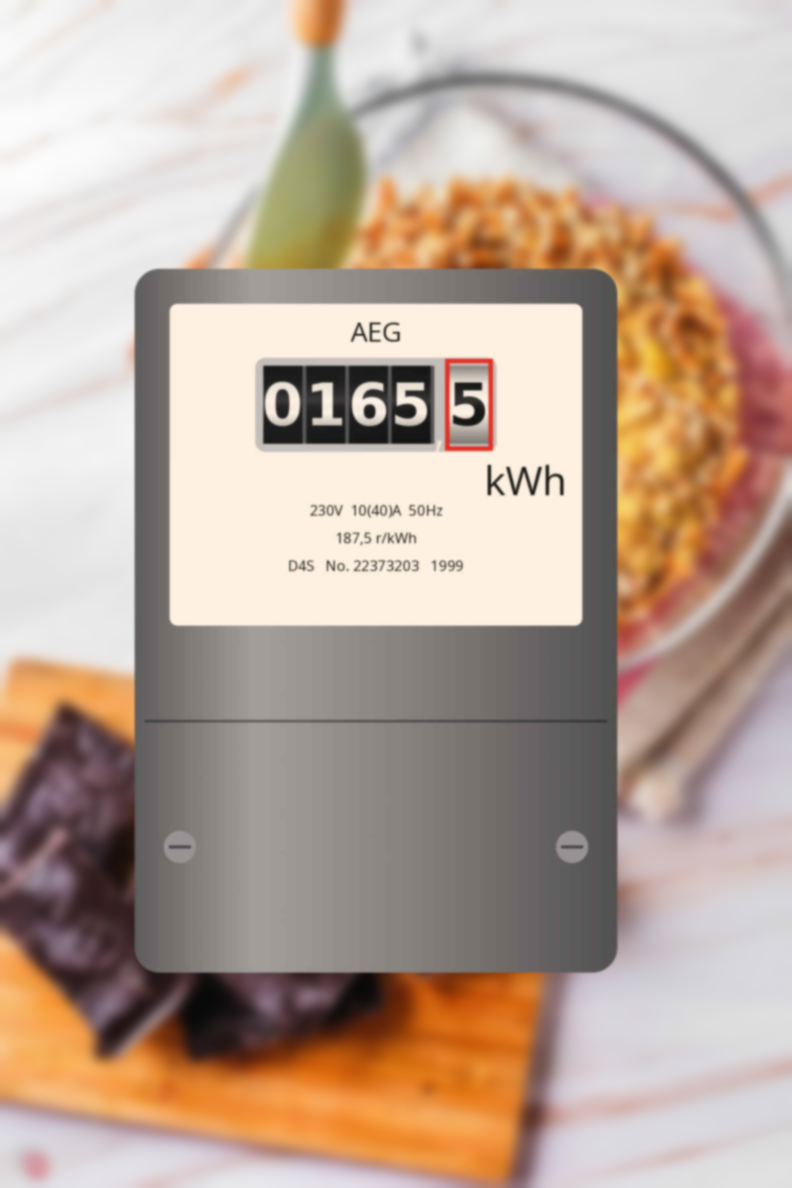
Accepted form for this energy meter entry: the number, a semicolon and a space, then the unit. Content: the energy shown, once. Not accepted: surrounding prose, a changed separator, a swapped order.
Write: 165.5; kWh
